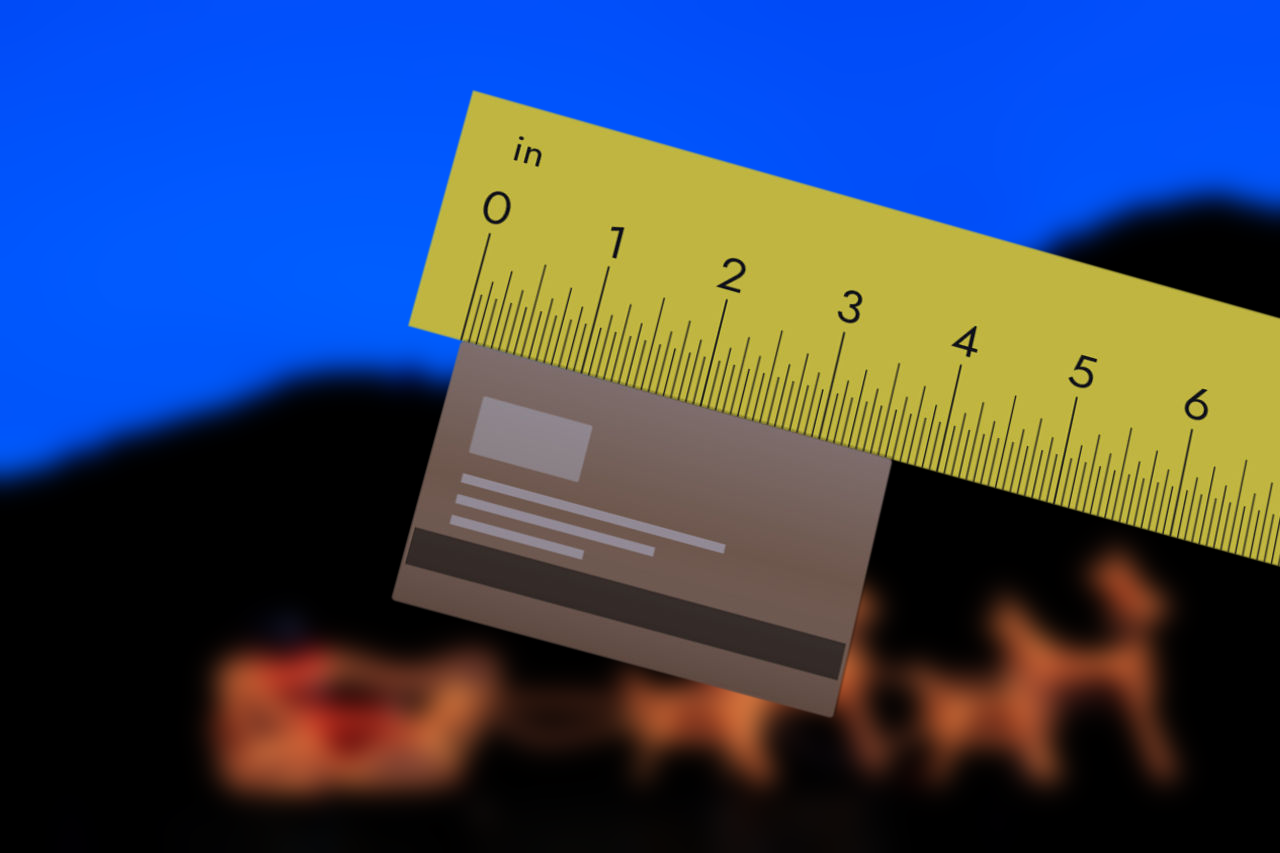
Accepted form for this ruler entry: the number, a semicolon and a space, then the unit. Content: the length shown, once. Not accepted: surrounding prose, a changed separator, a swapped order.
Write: 3.625; in
